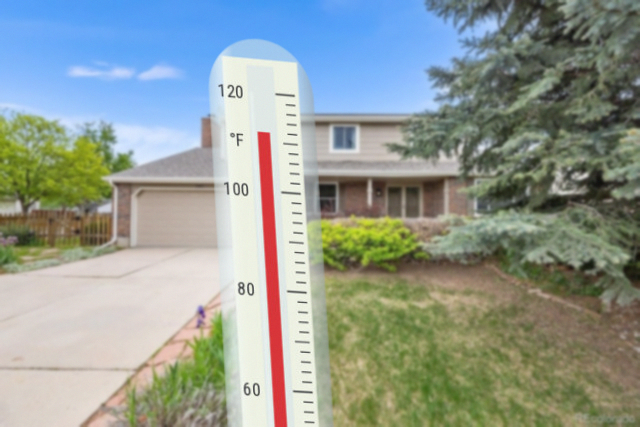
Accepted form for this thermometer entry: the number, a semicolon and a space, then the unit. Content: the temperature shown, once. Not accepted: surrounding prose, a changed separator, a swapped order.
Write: 112; °F
